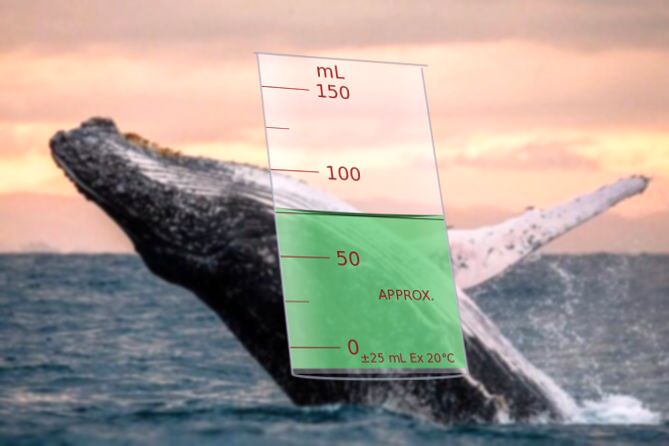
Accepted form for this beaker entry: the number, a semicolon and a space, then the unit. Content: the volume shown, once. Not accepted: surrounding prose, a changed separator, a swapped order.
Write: 75; mL
